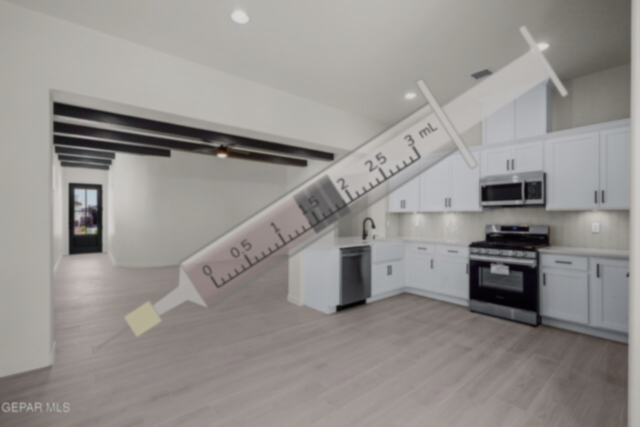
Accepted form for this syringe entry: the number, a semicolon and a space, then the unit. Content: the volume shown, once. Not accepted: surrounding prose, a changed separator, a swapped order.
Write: 1.4; mL
